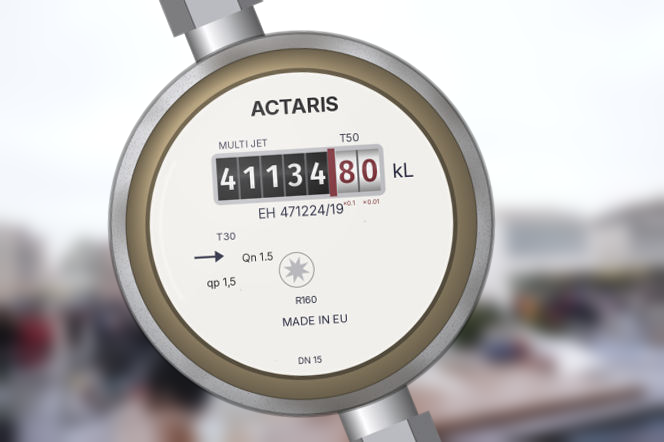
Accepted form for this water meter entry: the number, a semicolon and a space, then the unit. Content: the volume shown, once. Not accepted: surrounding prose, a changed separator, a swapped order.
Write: 41134.80; kL
